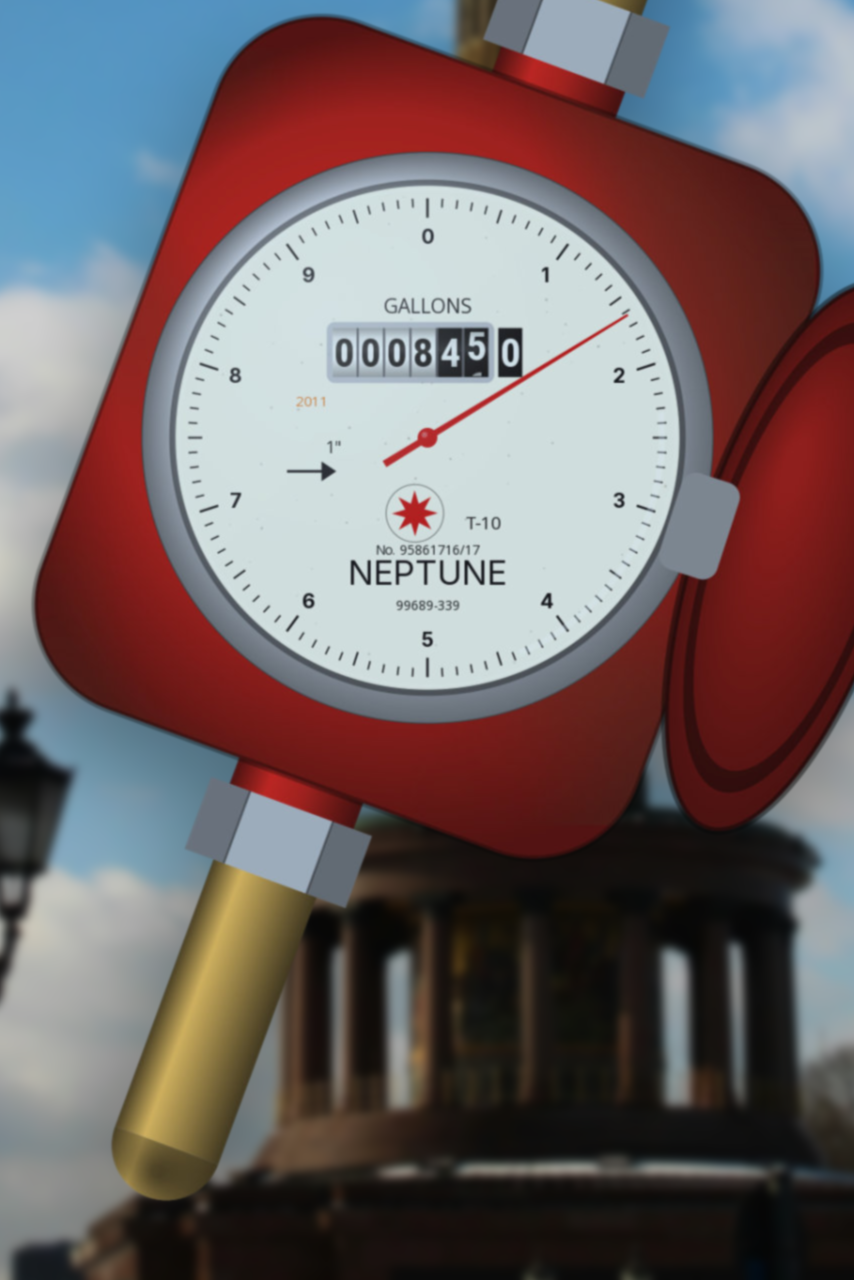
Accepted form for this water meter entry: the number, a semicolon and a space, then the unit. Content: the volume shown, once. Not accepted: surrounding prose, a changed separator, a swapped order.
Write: 8451.6; gal
